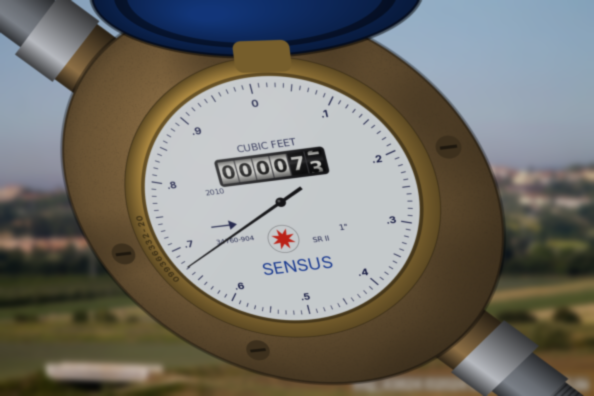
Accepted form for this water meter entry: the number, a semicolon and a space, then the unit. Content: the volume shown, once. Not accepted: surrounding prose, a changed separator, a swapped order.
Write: 72.67; ft³
